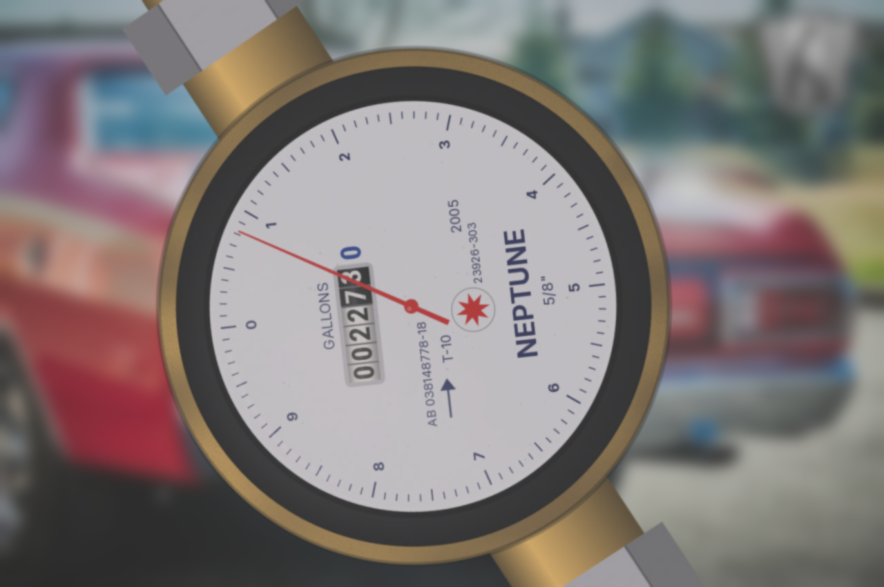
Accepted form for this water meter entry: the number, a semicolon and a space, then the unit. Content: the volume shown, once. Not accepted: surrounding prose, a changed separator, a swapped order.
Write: 22730.8; gal
